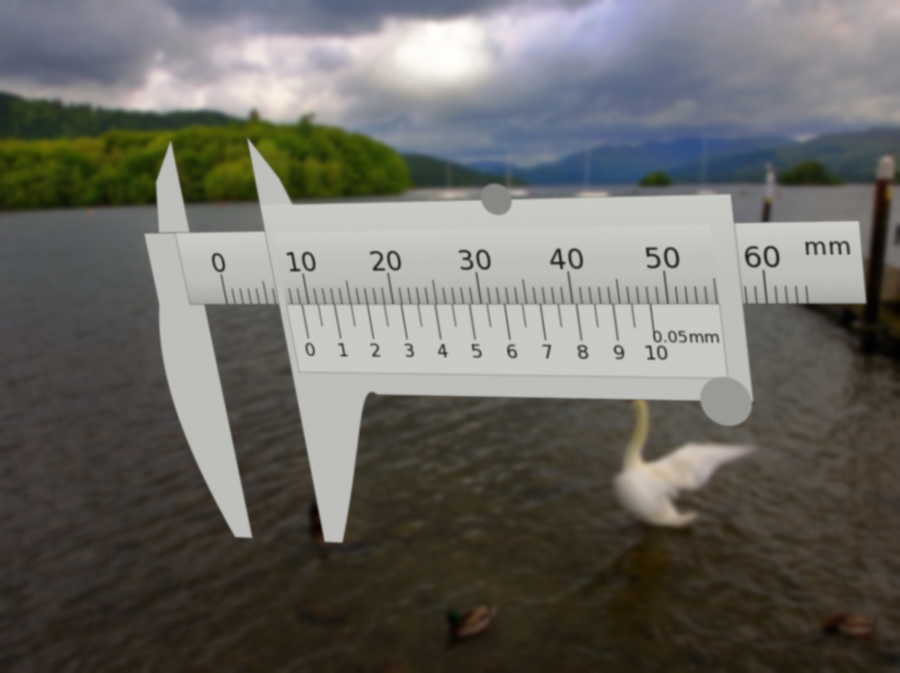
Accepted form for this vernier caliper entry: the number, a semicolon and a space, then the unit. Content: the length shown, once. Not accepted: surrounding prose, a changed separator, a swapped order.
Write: 9.2; mm
